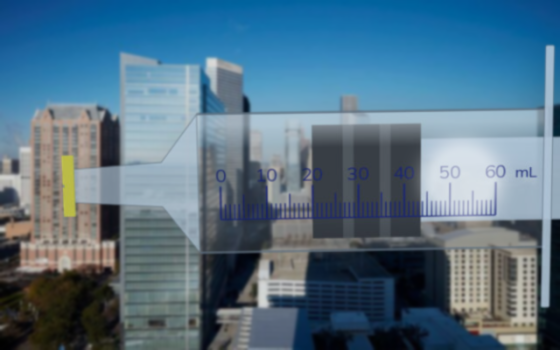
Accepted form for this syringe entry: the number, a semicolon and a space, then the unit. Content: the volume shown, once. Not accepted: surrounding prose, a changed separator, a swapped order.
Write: 20; mL
